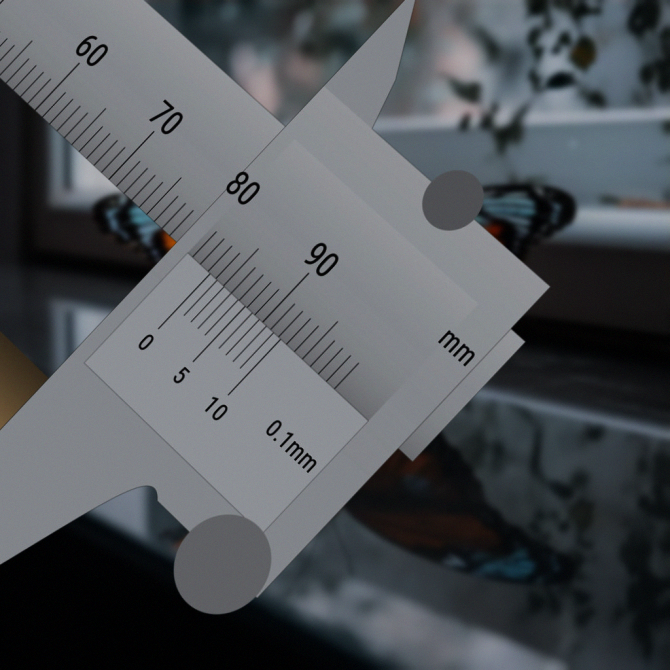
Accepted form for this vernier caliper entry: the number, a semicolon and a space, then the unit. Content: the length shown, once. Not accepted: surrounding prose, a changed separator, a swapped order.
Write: 83.3; mm
